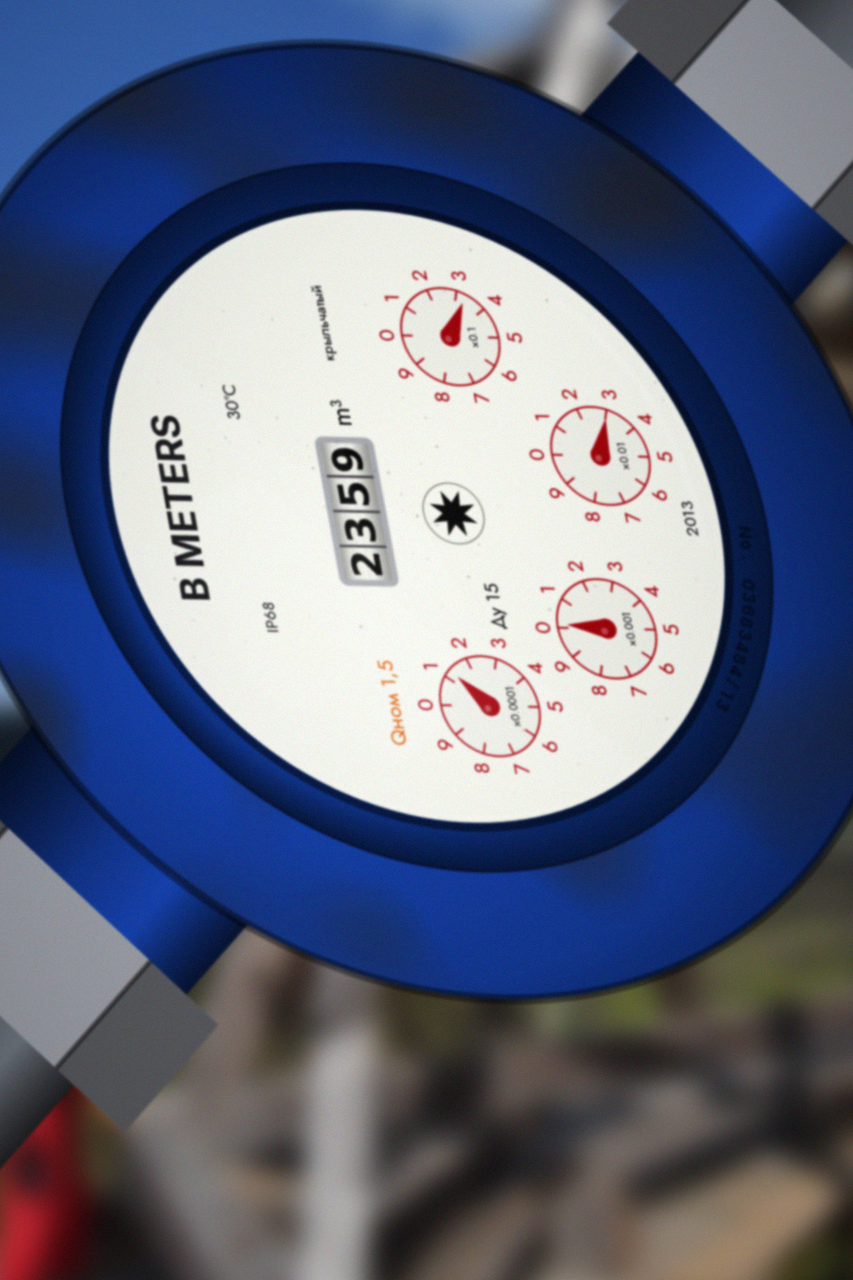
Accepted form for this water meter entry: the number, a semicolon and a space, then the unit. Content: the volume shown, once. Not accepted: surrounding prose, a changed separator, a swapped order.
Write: 2359.3301; m³
